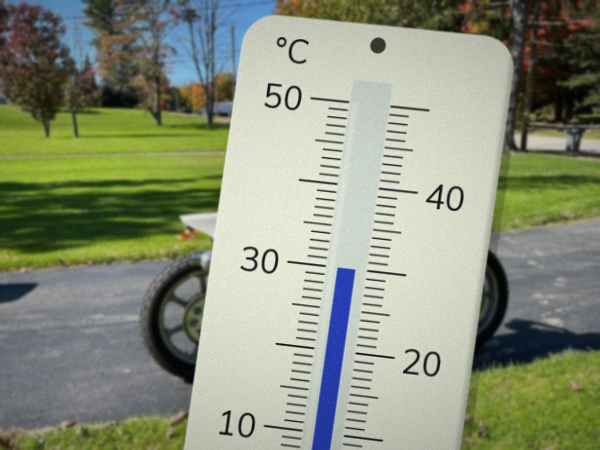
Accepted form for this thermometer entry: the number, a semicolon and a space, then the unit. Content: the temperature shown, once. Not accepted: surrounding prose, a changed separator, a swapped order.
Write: 30; °C
